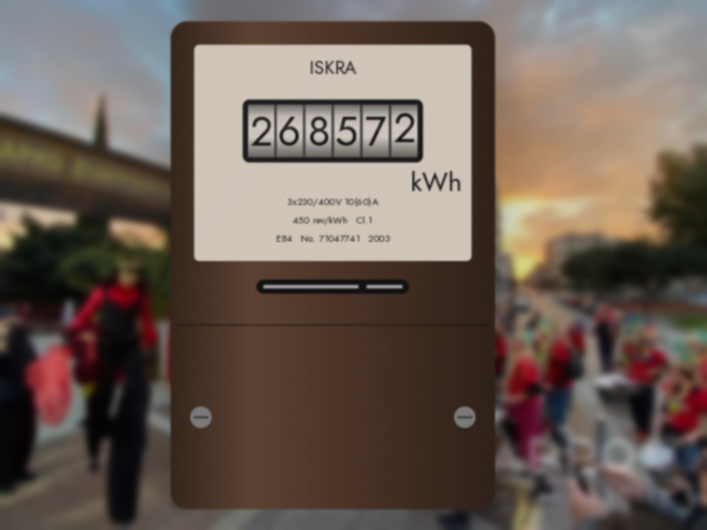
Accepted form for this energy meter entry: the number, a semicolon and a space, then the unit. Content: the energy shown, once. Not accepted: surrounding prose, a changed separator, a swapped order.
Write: 268572; kWh
